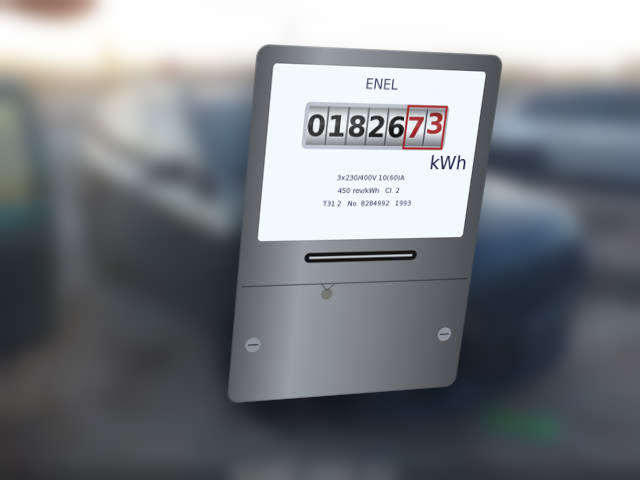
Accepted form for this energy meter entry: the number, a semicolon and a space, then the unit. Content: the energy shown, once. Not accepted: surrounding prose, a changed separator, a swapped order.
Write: 1826.73; kWh
